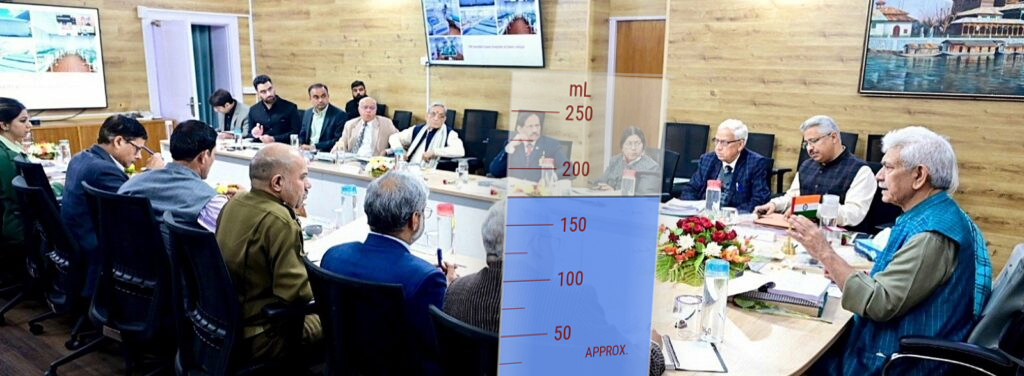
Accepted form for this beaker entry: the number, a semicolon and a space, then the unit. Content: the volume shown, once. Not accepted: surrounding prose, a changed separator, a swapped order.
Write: 175; mL
